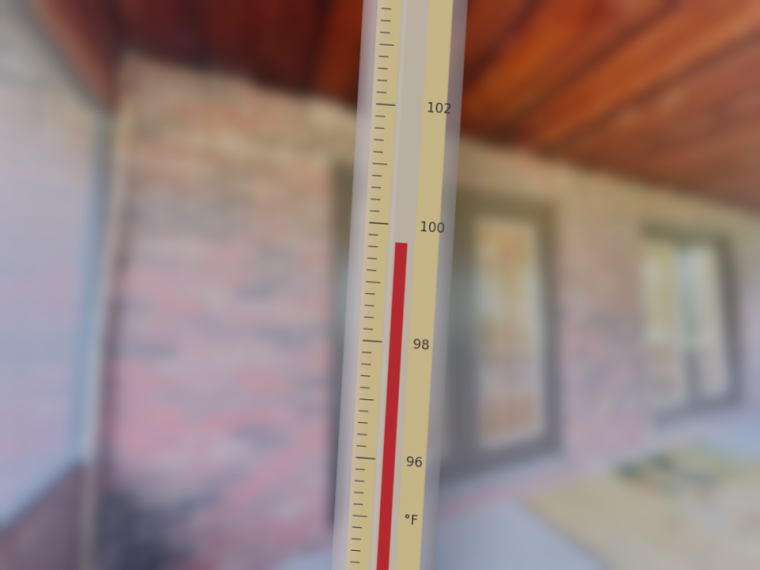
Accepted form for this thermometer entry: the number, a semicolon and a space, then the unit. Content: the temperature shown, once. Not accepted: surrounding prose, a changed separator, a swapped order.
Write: 99.7; °F
